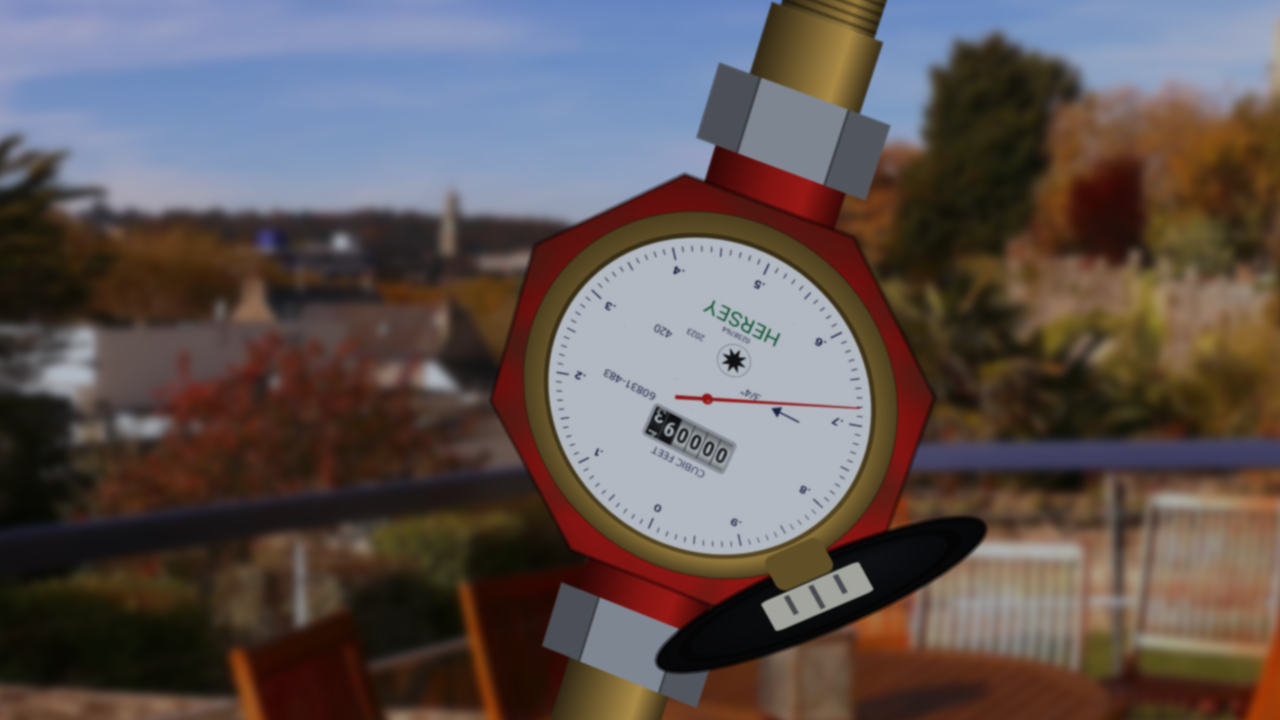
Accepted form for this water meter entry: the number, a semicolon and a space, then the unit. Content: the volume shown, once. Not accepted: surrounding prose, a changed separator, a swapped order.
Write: 92.68; ft³
